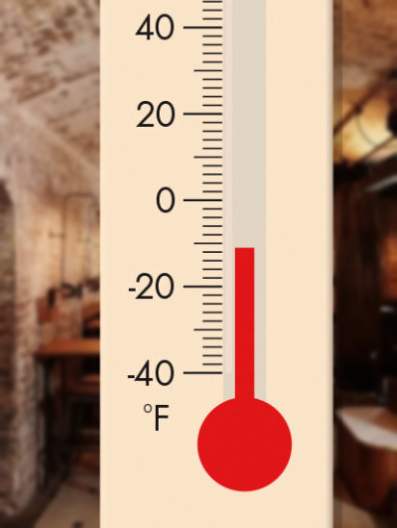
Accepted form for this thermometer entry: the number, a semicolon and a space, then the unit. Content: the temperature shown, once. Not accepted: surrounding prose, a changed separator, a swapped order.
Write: -11; °F
